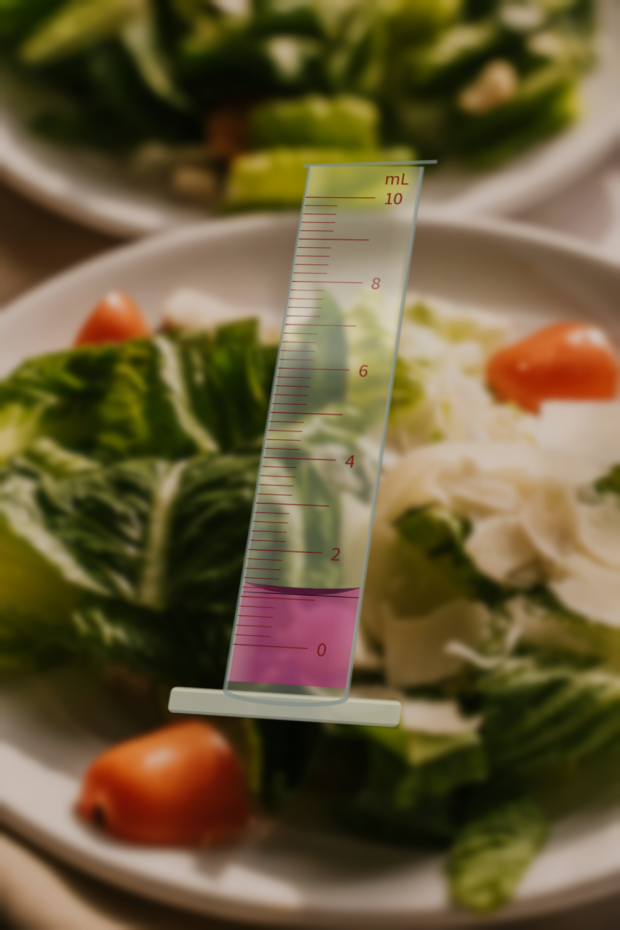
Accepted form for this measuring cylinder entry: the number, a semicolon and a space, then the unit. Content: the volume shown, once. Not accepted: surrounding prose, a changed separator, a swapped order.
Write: 1.1; mL
